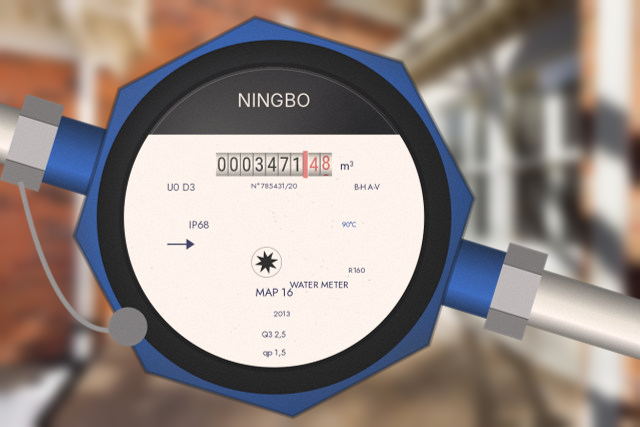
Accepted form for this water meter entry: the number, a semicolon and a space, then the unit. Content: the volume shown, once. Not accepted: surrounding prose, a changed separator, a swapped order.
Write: 3471.48; m³
